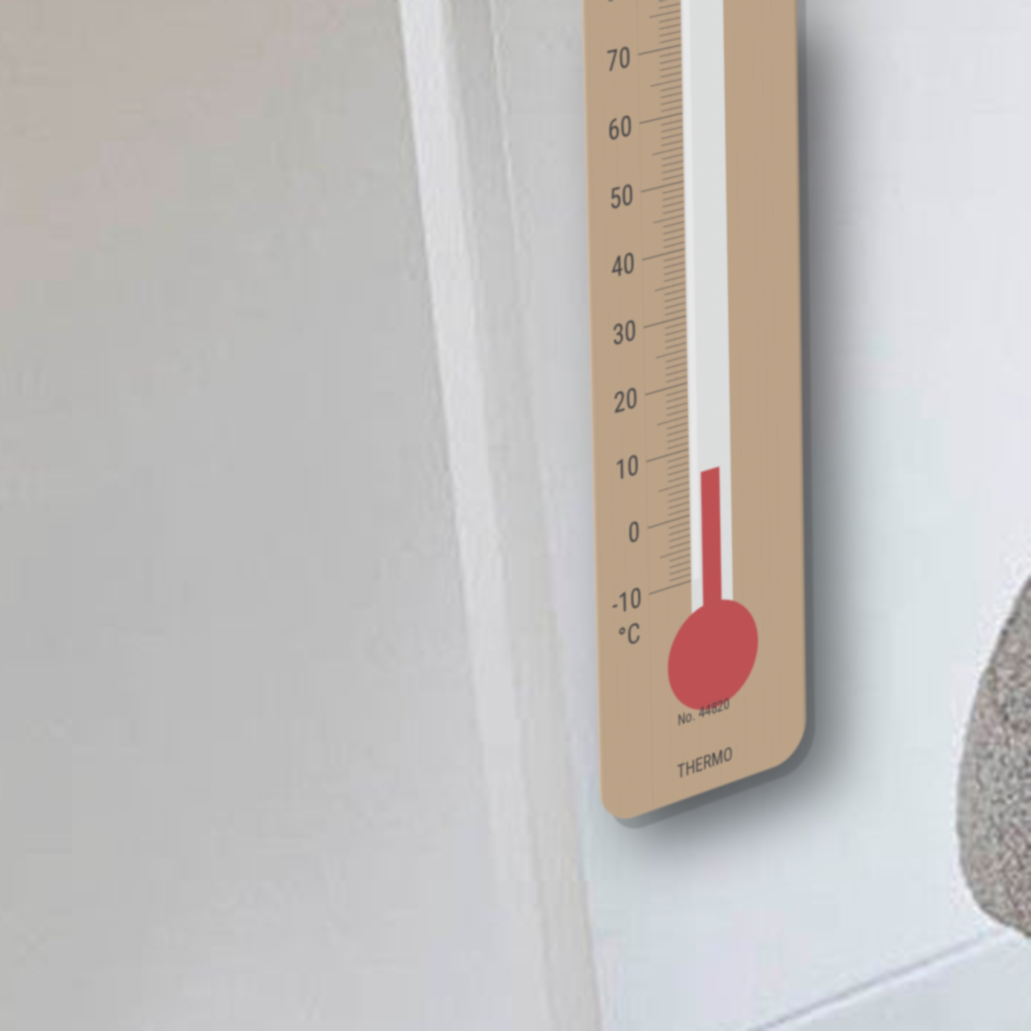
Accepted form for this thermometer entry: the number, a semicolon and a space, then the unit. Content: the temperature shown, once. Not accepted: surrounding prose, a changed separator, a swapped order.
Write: 6; °C
